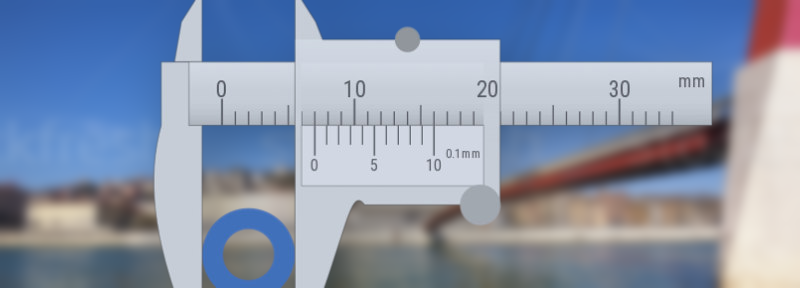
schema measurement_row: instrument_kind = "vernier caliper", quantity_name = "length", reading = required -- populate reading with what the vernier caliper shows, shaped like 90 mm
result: 7.0 mm
